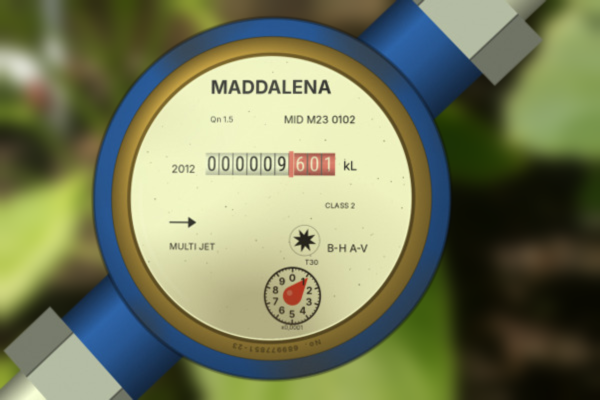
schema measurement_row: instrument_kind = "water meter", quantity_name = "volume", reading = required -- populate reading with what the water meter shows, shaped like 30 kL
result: 9.6011 kL
